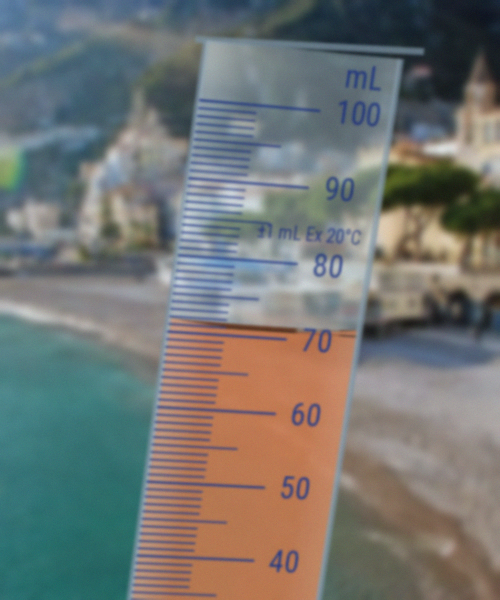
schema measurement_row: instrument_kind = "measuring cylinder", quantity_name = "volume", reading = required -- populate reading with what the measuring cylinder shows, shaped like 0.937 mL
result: 71 mL
